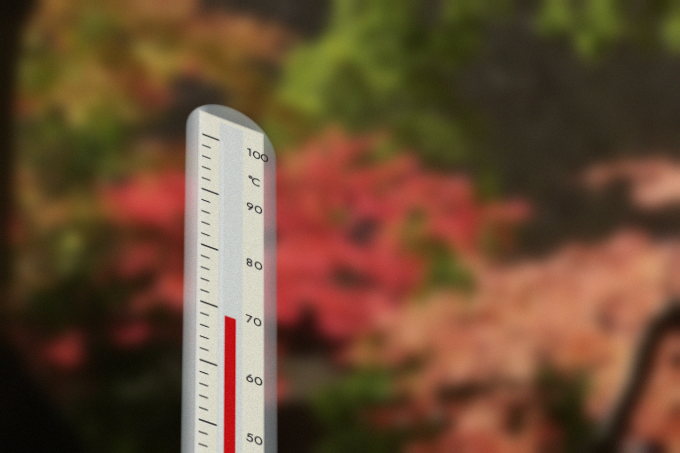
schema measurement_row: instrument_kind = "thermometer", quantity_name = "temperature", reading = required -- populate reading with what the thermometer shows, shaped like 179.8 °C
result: 69 °C
